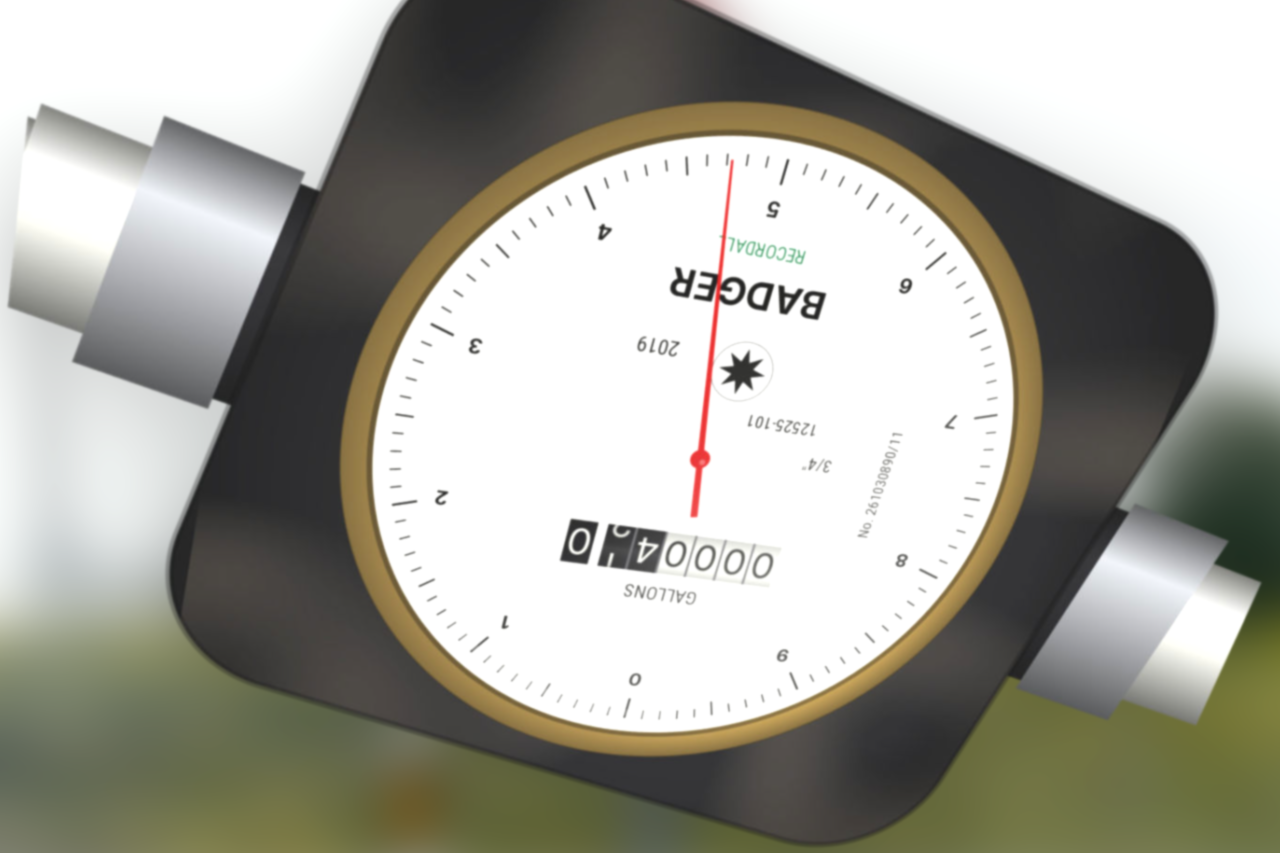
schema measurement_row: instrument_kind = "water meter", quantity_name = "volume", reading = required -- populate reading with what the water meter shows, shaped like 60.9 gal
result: 414.7 gal
